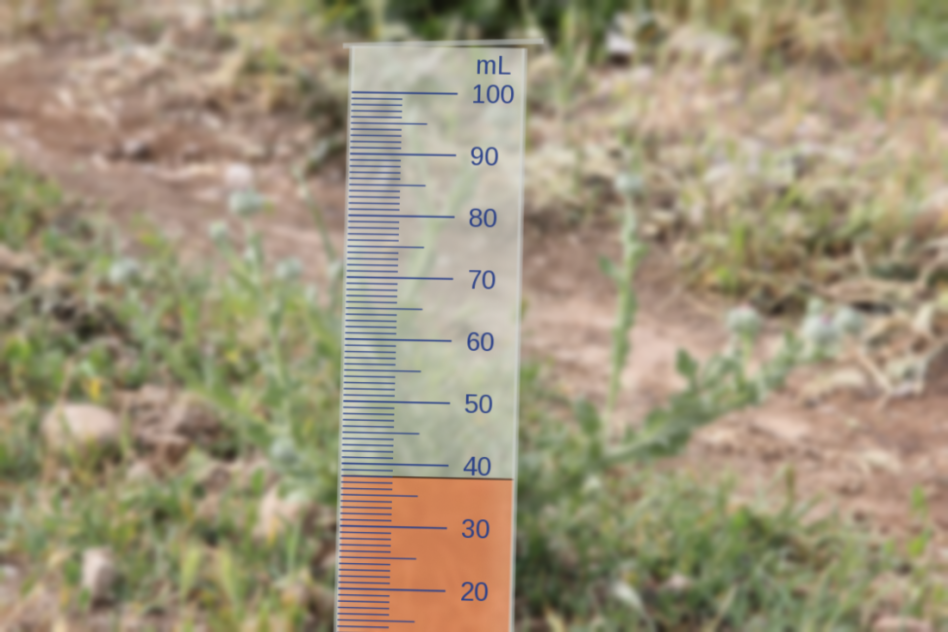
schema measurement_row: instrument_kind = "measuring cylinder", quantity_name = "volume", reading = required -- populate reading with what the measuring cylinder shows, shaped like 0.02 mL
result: 38 mL
